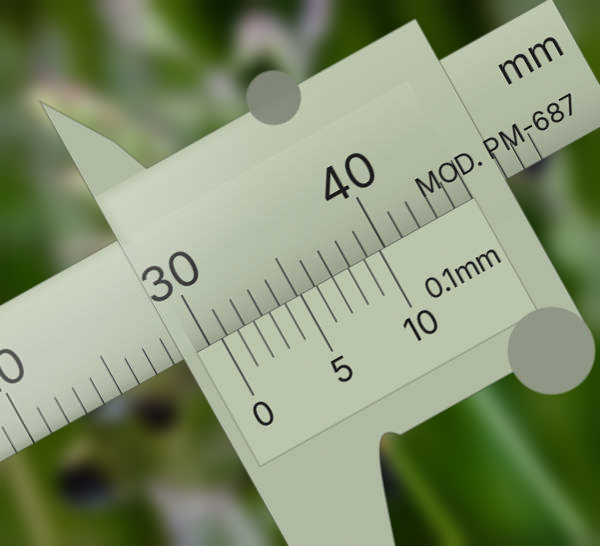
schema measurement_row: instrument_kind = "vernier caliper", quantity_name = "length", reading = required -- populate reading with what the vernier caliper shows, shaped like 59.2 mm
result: 30.7 mm
